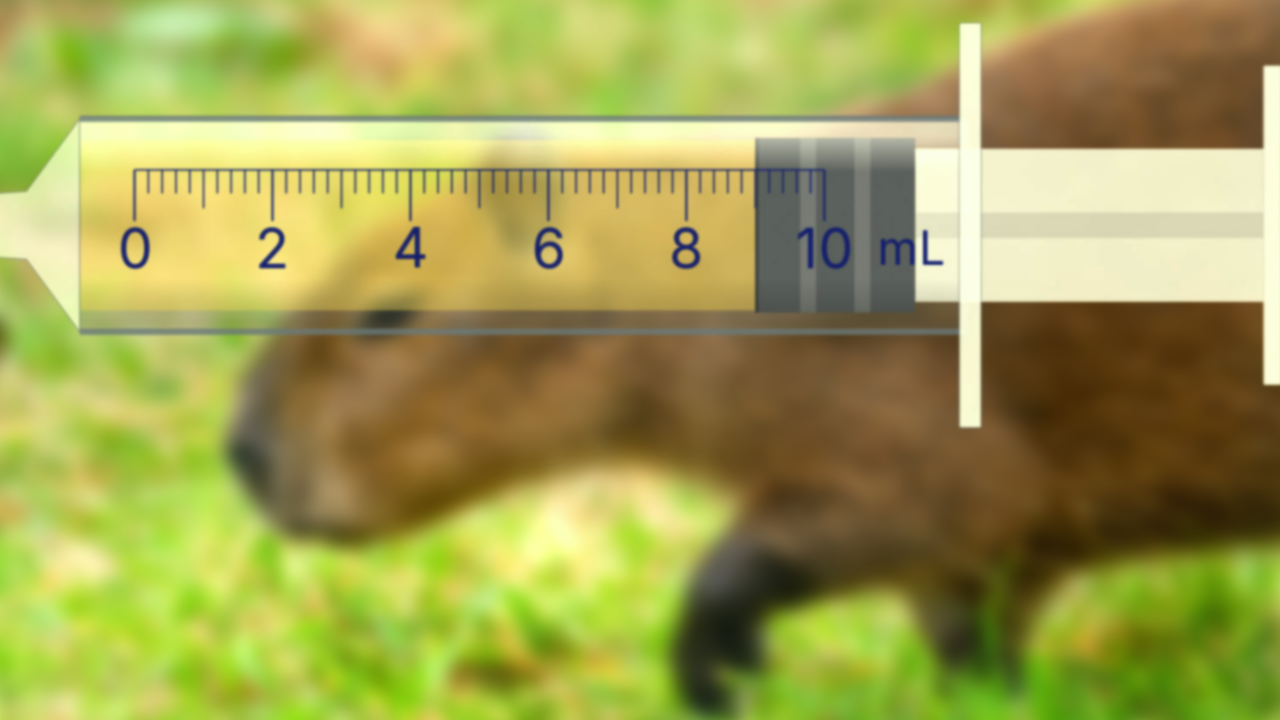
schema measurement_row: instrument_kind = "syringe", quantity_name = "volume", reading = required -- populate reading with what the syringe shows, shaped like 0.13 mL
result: 9 mL
